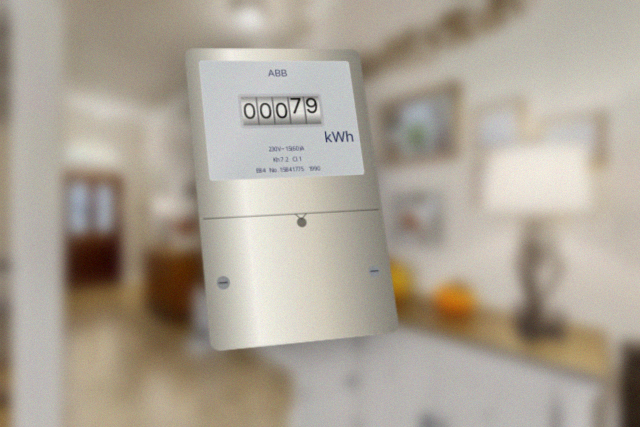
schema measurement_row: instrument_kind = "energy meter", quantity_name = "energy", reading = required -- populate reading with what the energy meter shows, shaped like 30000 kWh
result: 79 kWh
